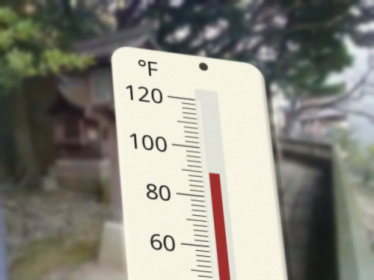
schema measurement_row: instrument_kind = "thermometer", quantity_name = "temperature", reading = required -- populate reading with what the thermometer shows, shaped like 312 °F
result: 90 °F
